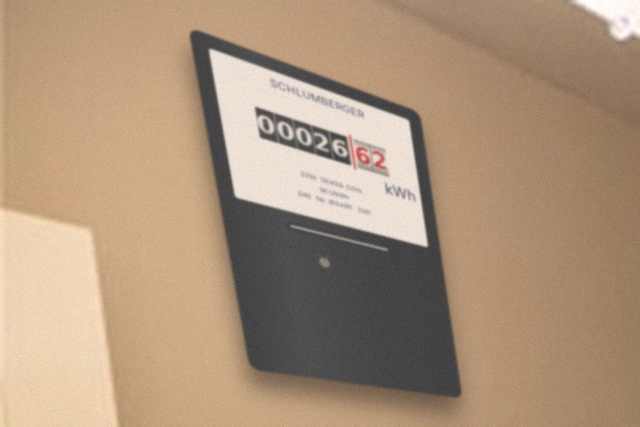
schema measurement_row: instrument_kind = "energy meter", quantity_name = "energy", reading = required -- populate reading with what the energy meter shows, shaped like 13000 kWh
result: 26.62 kWh
